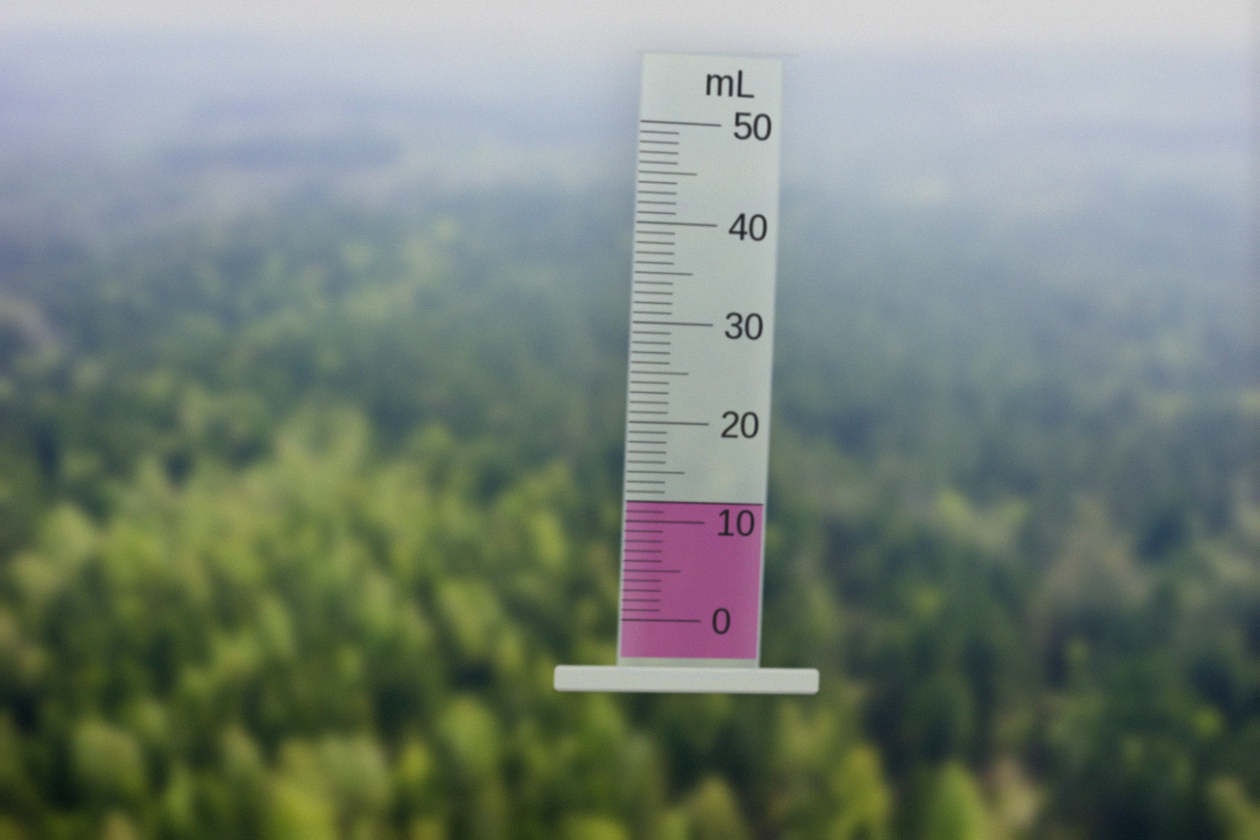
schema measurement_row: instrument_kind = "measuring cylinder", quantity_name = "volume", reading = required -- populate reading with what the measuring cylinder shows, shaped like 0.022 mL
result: 12 mL
